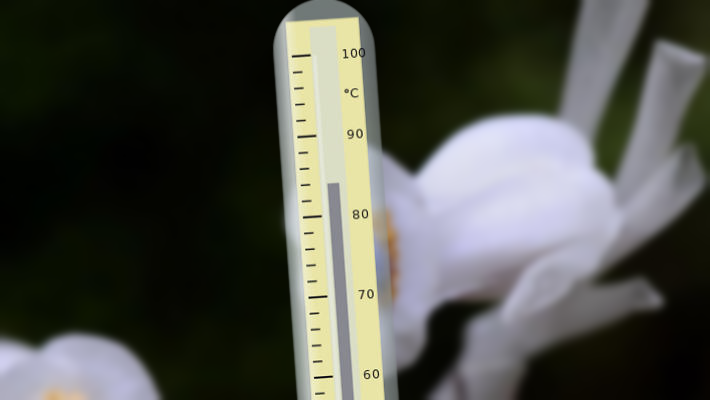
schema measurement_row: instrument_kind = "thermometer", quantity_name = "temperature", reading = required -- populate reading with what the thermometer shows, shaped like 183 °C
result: 84 °C
